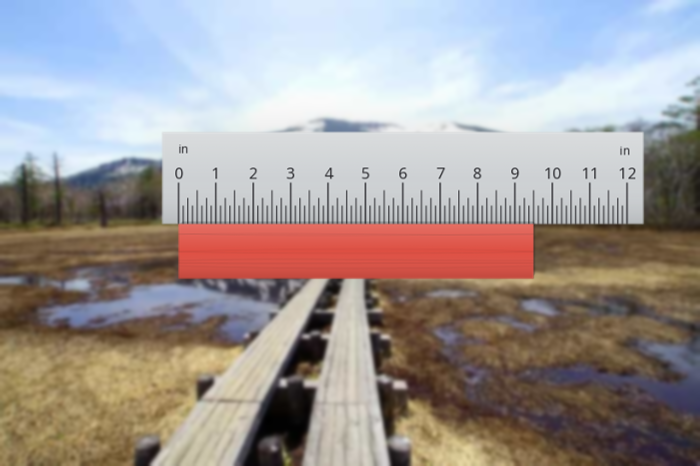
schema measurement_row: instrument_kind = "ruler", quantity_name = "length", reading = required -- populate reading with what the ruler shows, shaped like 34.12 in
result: 9.5 in
